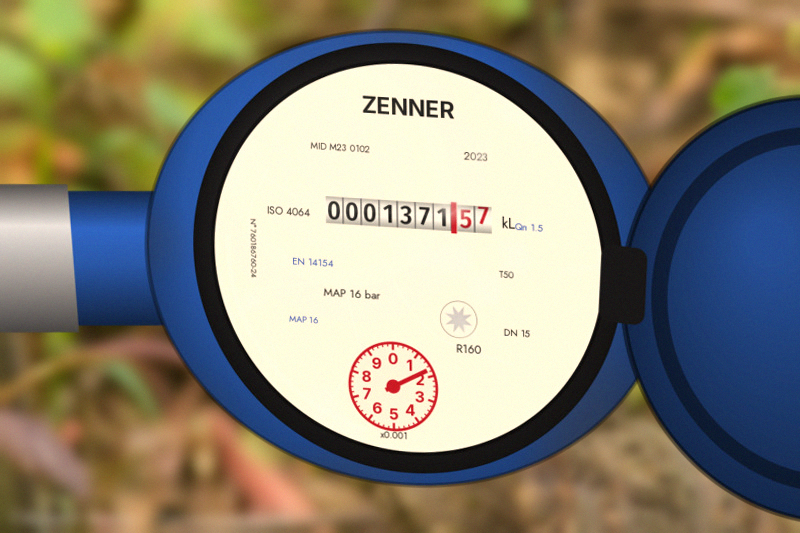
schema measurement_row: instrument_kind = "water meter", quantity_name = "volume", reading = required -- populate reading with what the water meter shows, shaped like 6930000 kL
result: 1371.571 kL
